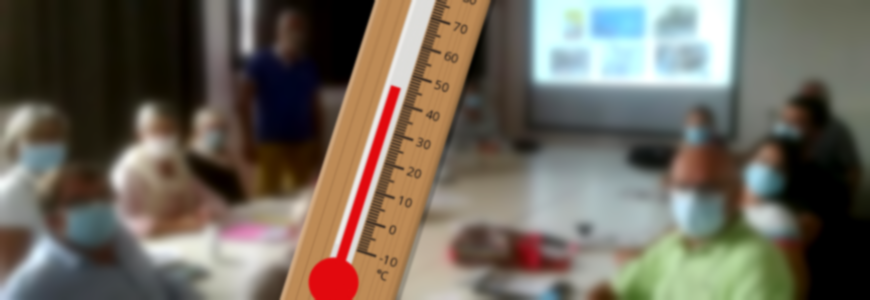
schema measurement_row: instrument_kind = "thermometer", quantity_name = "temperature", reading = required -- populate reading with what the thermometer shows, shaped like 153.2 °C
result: 45 °C
